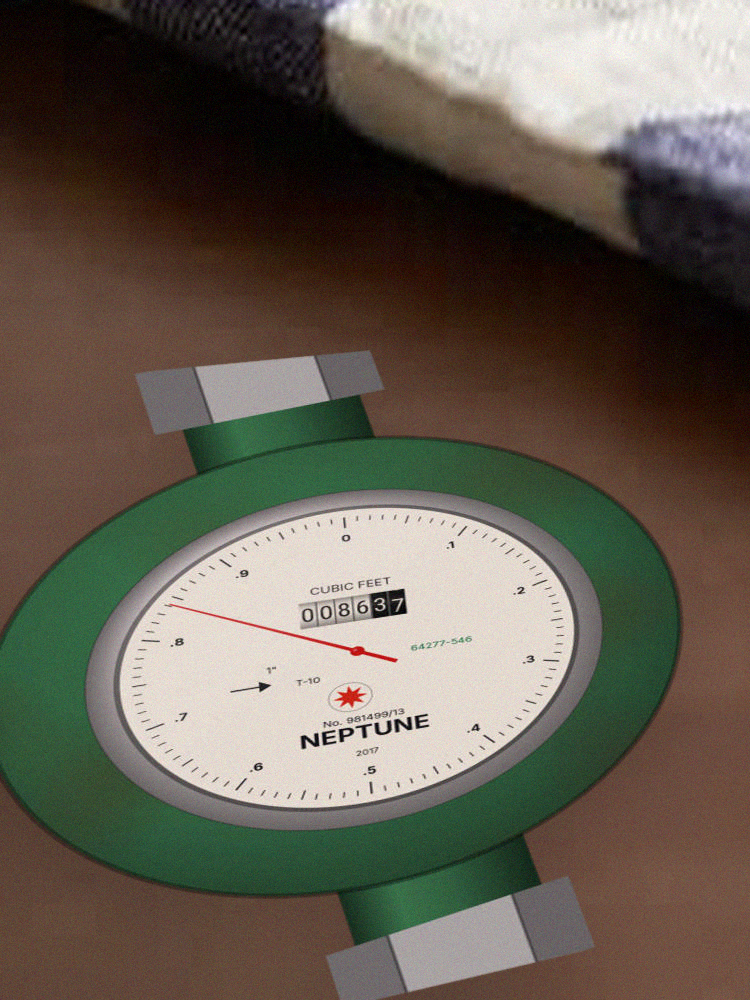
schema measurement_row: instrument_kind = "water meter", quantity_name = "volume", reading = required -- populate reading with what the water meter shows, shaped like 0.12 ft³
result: 8636.84 ft³
